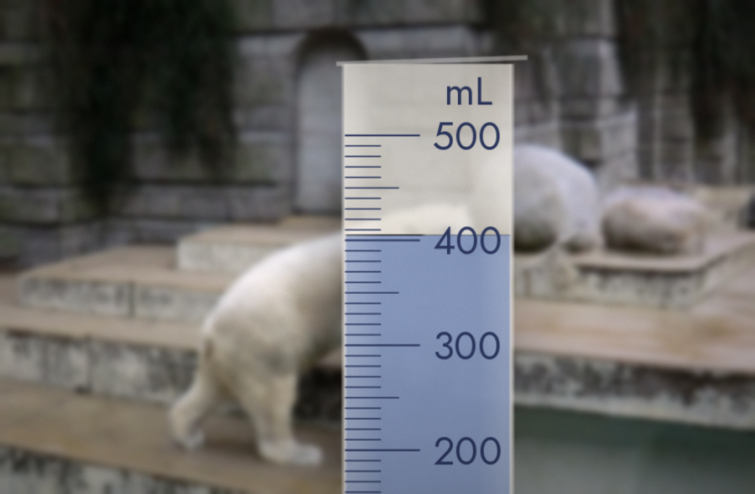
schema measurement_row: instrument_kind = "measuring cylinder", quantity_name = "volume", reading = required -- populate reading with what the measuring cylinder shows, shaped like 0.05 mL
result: 405 mL
